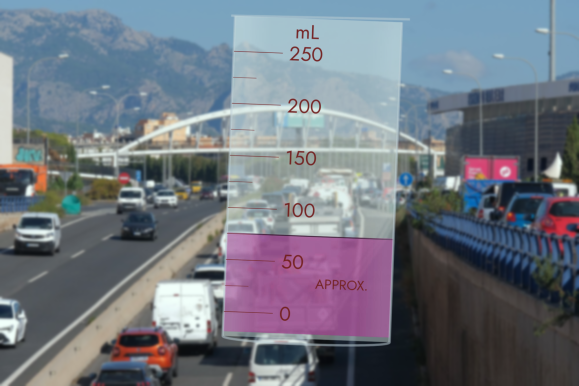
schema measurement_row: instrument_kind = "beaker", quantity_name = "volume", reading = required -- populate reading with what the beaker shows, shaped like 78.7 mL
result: 75 mL
